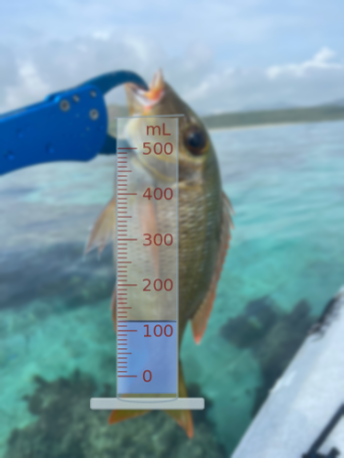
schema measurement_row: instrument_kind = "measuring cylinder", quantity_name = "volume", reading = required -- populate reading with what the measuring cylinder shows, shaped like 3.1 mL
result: 120 mL
